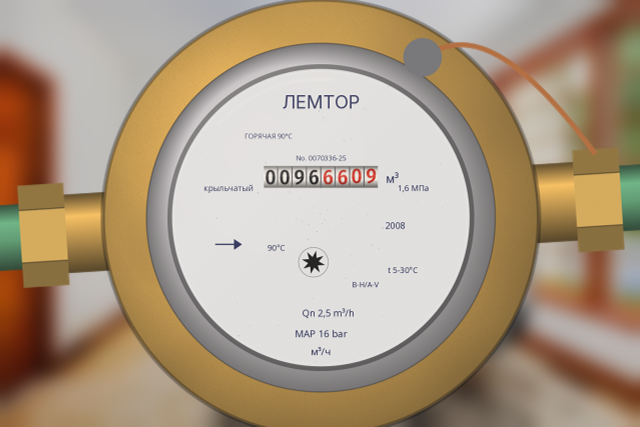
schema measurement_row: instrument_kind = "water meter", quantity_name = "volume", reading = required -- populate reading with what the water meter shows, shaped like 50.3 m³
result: 96.6609 m³
